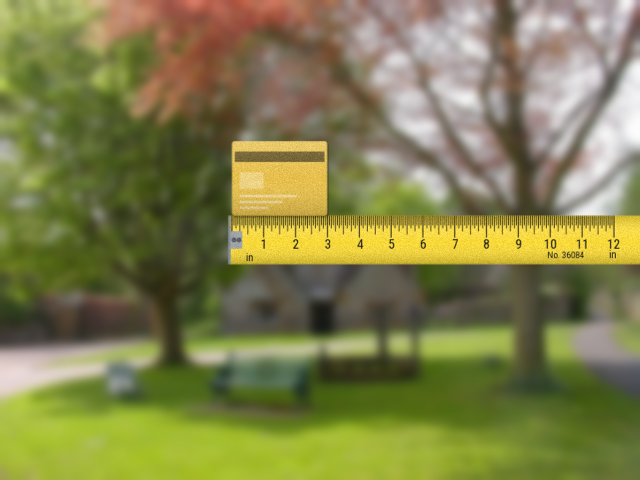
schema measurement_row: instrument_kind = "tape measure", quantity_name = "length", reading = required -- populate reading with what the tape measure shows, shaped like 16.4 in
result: 3 in
